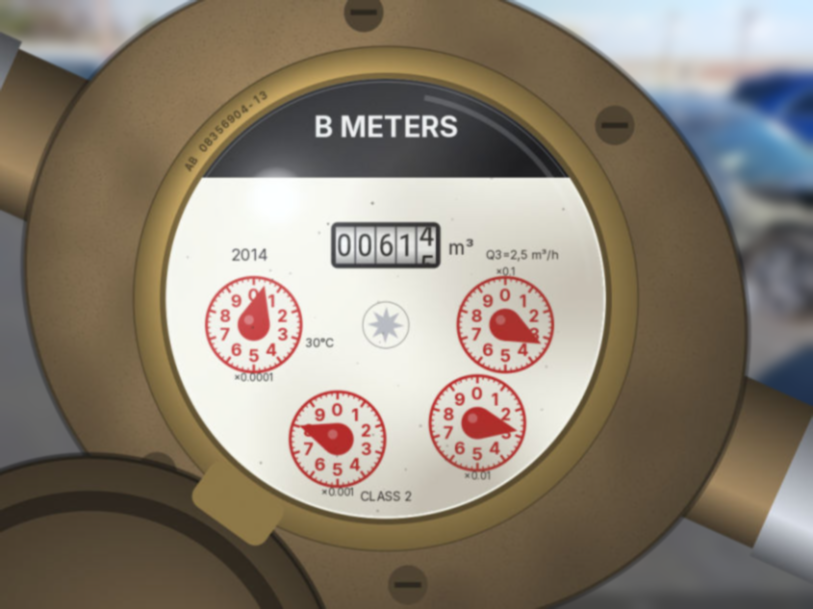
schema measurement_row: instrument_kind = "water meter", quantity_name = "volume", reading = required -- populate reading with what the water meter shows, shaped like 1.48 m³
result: 614.3280 m³
